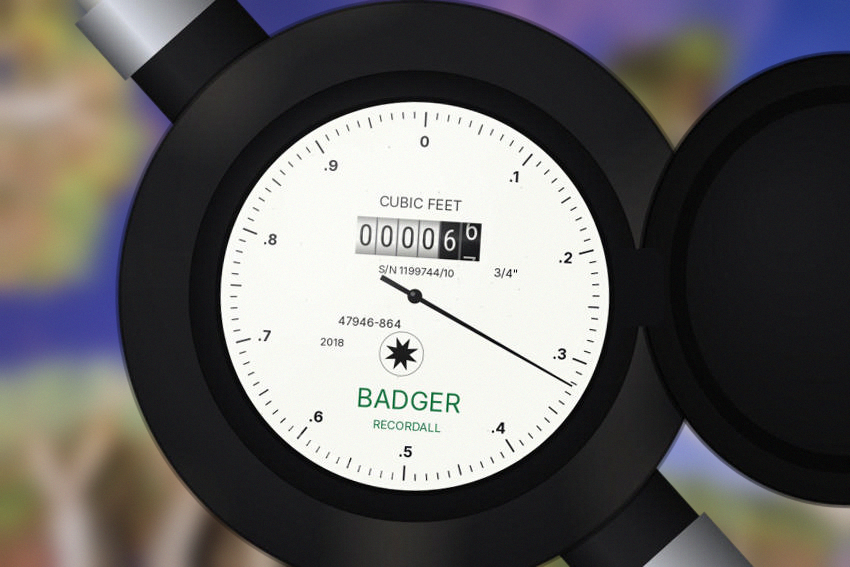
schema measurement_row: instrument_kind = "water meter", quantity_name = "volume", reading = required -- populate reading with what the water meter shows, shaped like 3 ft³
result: 66.32 ft³
